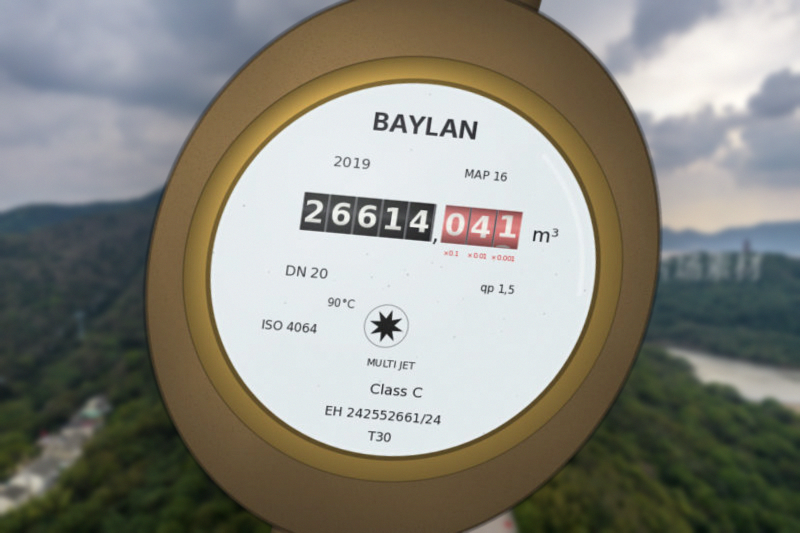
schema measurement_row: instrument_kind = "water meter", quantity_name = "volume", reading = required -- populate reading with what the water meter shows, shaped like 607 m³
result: 26614.041 m³
